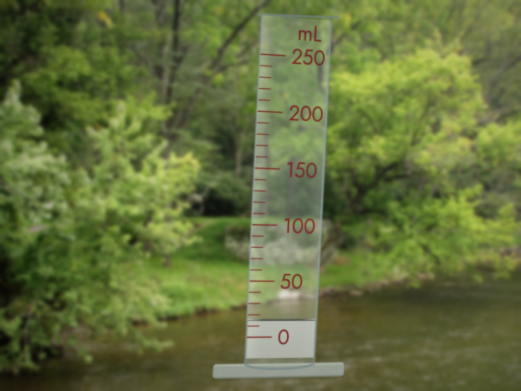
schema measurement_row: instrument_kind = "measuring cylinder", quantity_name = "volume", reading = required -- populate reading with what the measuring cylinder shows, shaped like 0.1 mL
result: 15 mL
